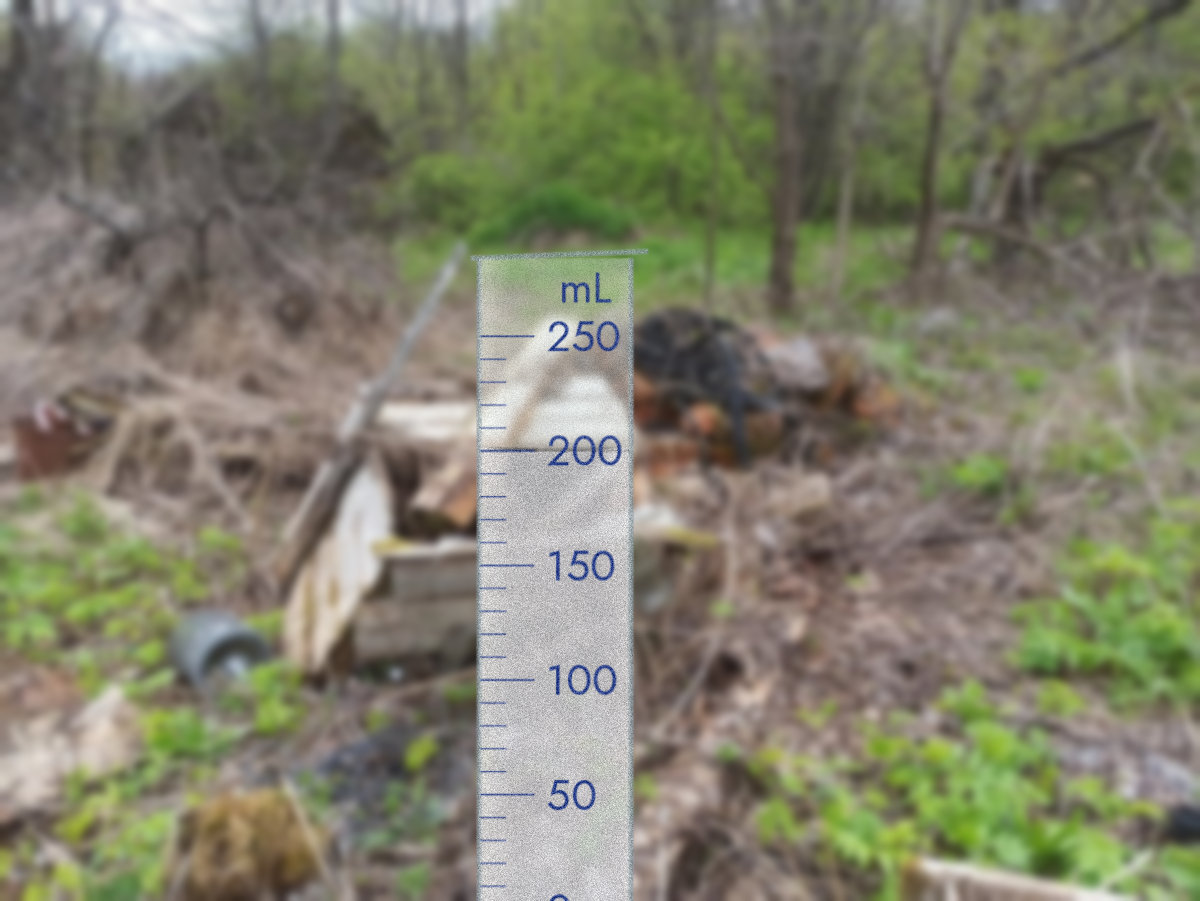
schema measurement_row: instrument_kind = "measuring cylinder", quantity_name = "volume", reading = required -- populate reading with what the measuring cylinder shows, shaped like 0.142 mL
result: 200 mL
